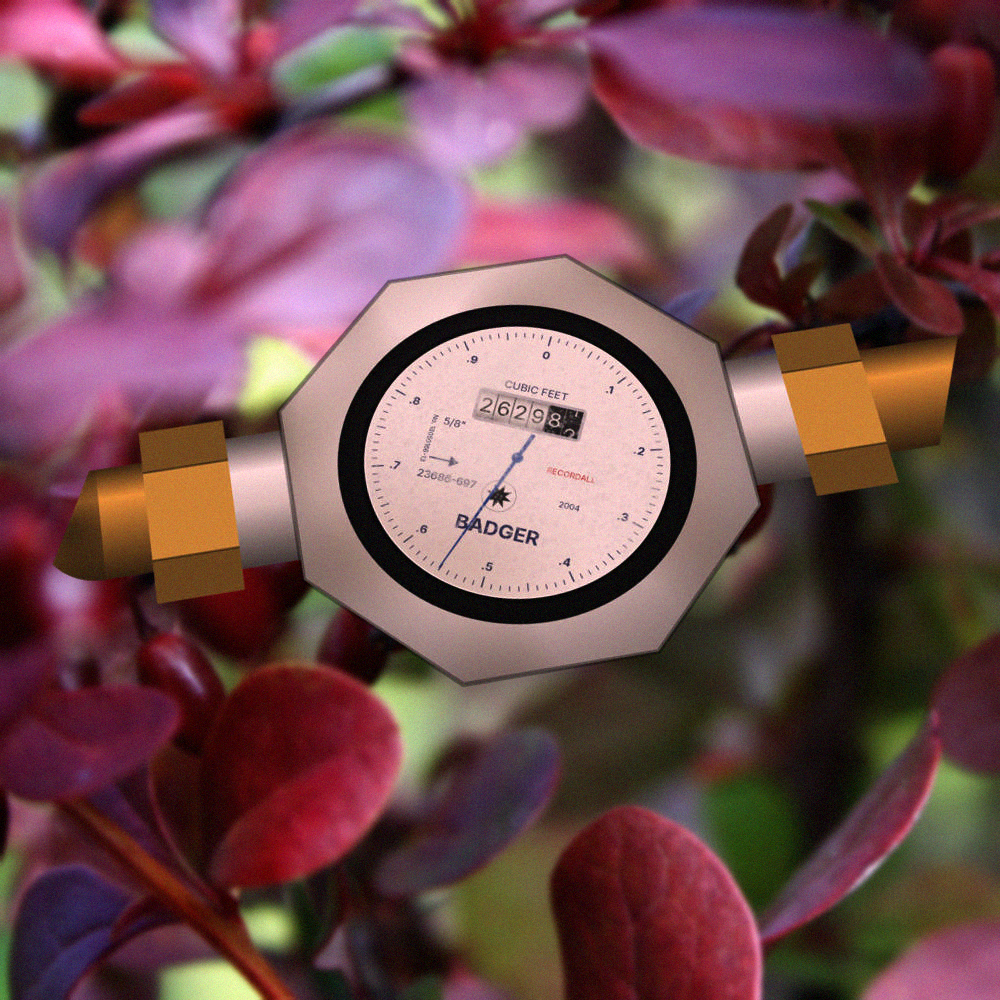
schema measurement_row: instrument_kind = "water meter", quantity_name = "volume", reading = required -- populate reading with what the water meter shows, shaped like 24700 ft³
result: 262981.55 ft³
